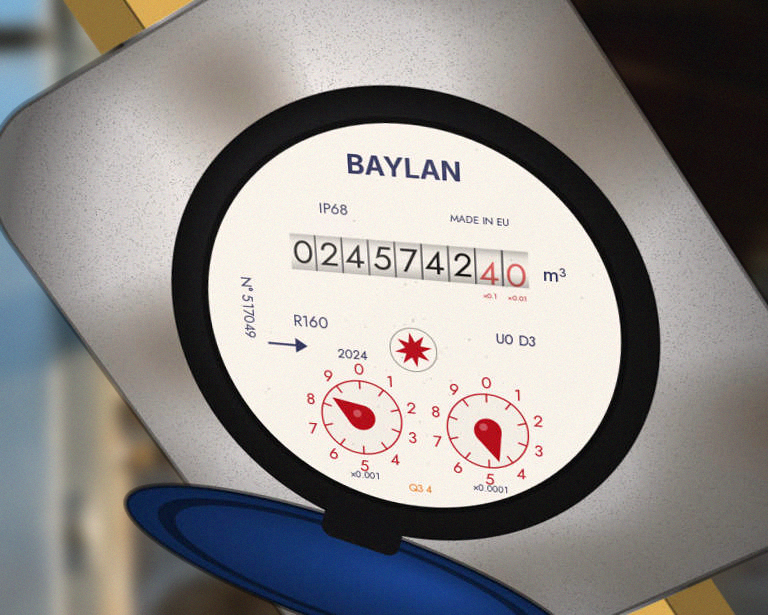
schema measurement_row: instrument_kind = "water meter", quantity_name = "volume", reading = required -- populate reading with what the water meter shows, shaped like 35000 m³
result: 245742.3984 m³
